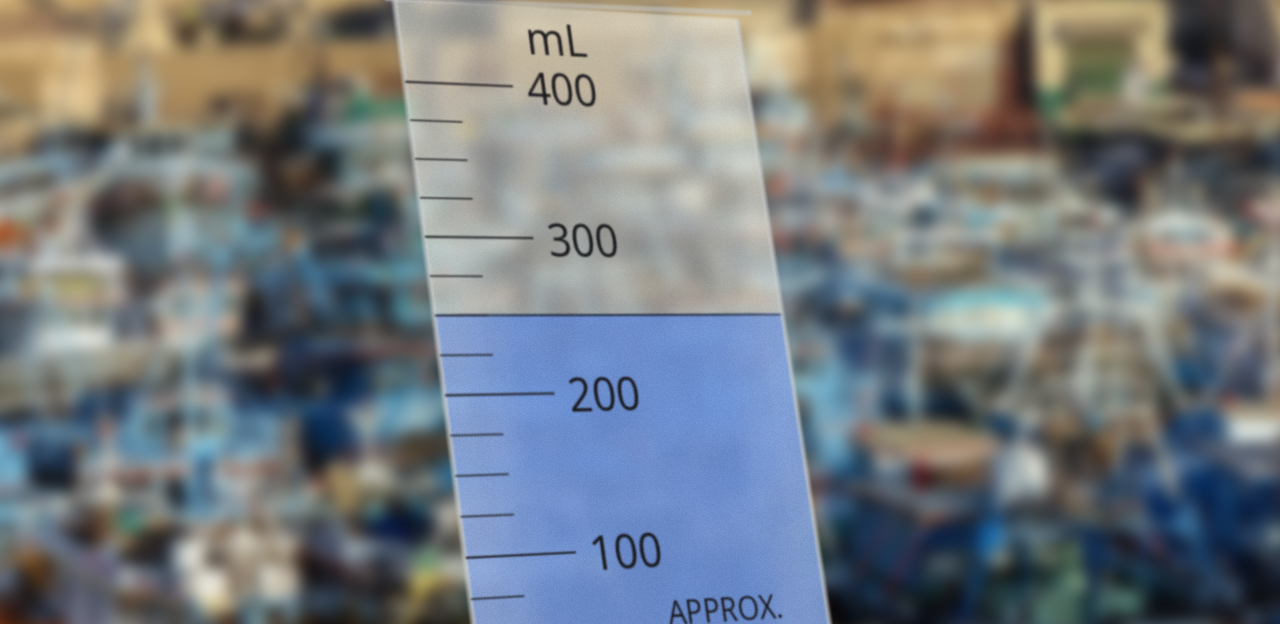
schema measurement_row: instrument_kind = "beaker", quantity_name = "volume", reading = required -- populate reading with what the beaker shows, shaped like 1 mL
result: 250 mL
